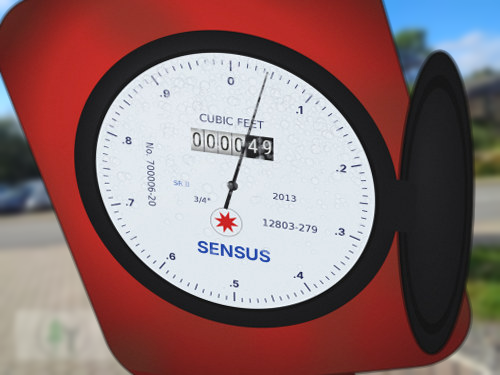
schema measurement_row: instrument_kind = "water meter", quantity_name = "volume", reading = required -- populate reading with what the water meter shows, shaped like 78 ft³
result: 49.04 ft³
